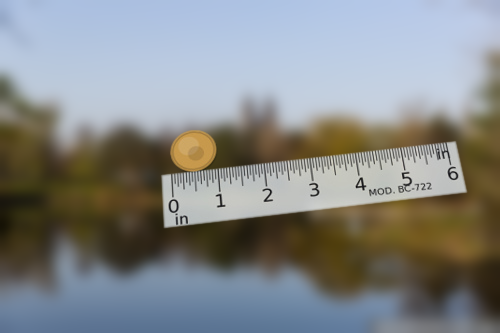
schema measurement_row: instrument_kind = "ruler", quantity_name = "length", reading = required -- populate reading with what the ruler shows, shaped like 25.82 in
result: 1 in
